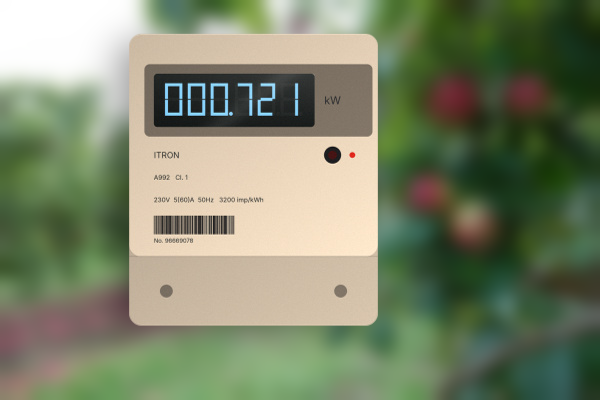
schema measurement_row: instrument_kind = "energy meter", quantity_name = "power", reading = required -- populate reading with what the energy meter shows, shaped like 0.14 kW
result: 0.721 kW
